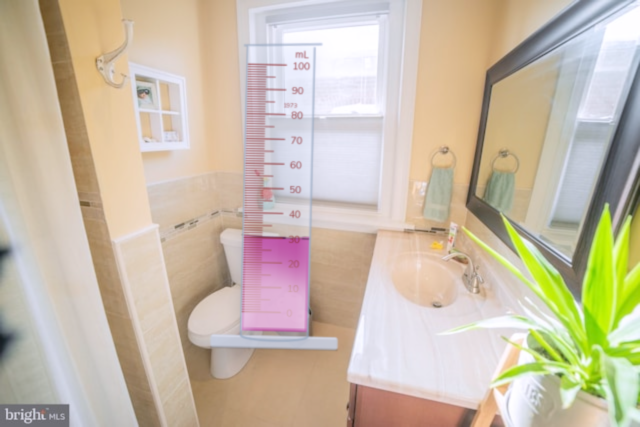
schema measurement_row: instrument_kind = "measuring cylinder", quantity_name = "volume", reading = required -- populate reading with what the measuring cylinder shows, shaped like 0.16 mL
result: 30 mL
